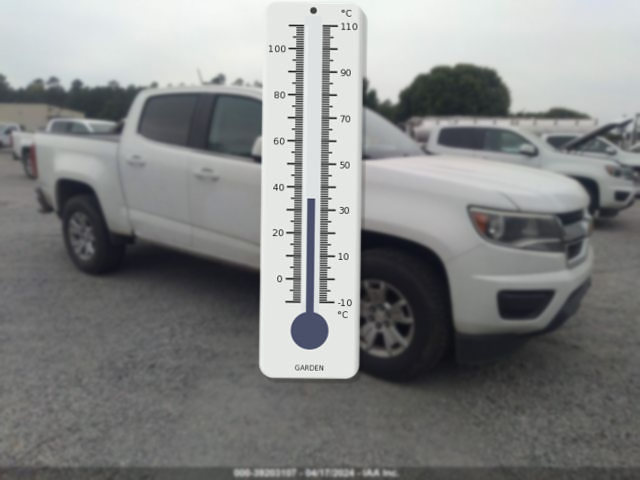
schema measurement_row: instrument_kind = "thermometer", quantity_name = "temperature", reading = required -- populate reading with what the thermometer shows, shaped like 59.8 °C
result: 35 °C
